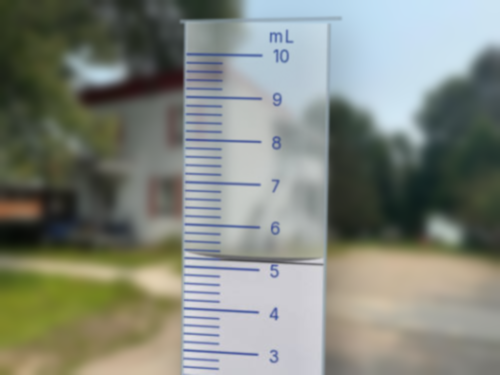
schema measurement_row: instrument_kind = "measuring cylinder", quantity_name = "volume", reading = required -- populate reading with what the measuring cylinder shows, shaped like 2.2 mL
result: 5.2 mL
